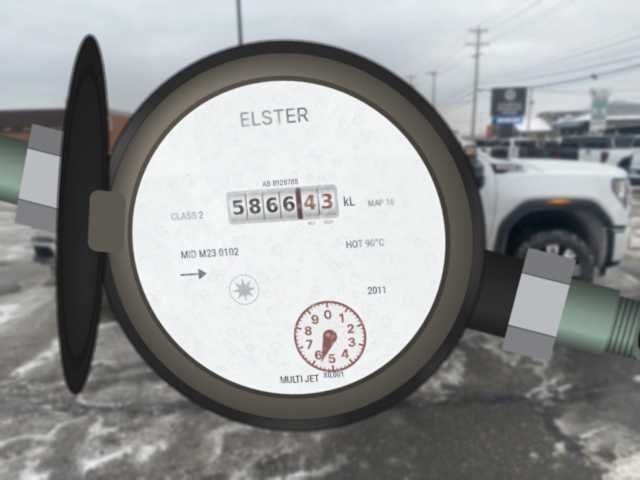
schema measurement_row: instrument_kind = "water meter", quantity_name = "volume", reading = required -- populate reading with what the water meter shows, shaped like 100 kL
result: 5866.435 kL
